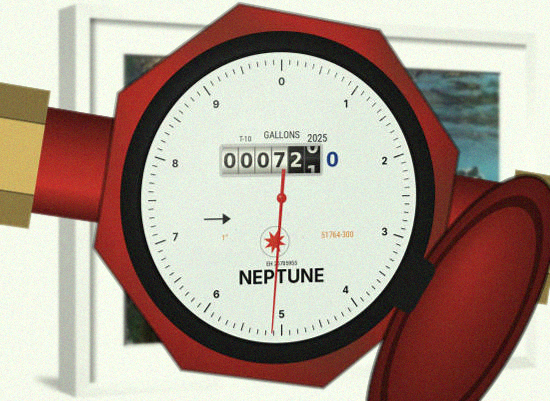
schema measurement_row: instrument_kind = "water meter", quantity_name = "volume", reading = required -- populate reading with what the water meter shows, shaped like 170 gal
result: 7205.1 gal
